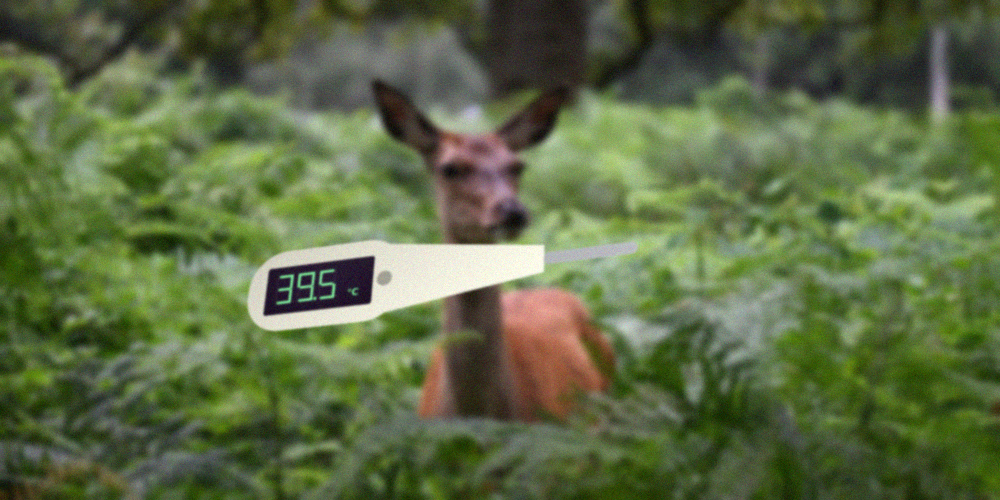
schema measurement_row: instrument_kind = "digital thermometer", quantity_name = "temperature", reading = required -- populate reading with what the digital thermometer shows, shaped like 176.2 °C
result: 39.5 °C
